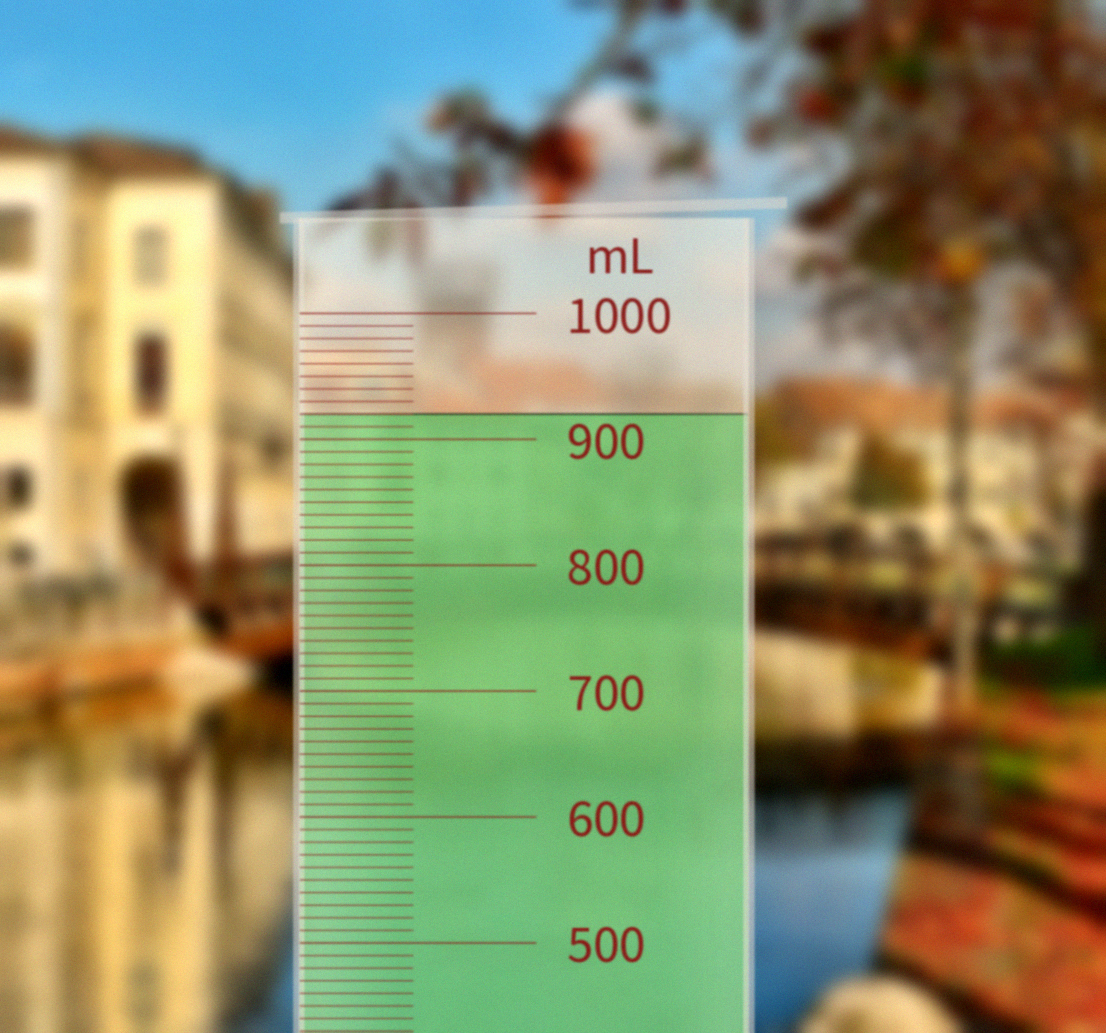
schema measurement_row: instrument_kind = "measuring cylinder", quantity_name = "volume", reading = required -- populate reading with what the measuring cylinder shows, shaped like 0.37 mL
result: 920 mL
